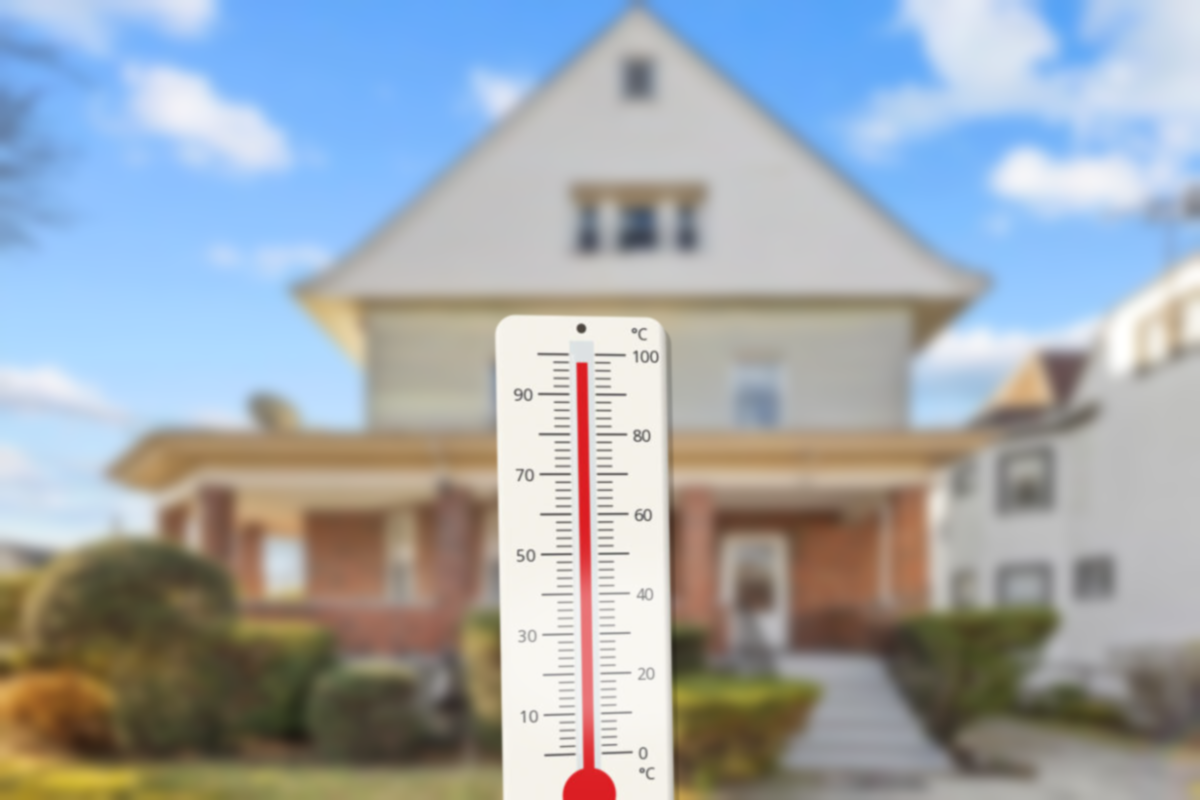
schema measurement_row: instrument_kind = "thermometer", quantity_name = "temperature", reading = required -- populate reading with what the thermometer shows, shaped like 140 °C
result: 98 °C
